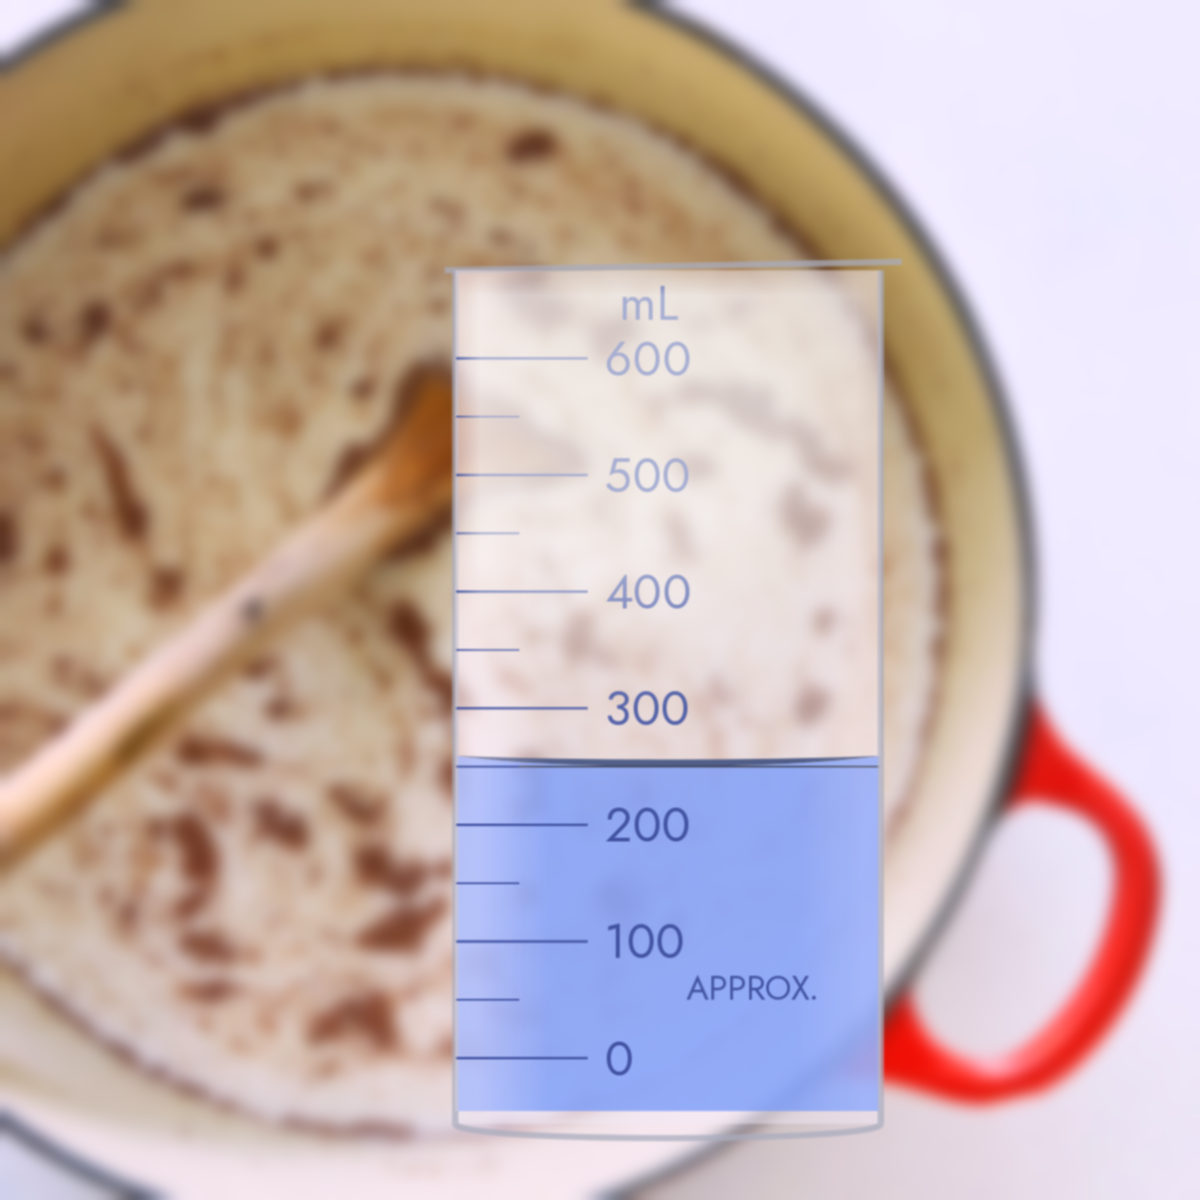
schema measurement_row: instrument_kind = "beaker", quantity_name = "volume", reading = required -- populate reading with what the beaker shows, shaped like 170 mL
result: 250 mL
